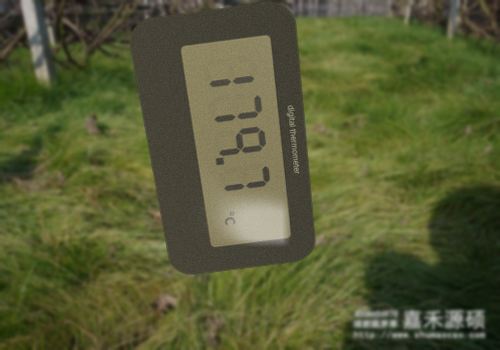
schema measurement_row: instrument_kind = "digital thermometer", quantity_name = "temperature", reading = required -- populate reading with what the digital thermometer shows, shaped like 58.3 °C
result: 179.7 °C
